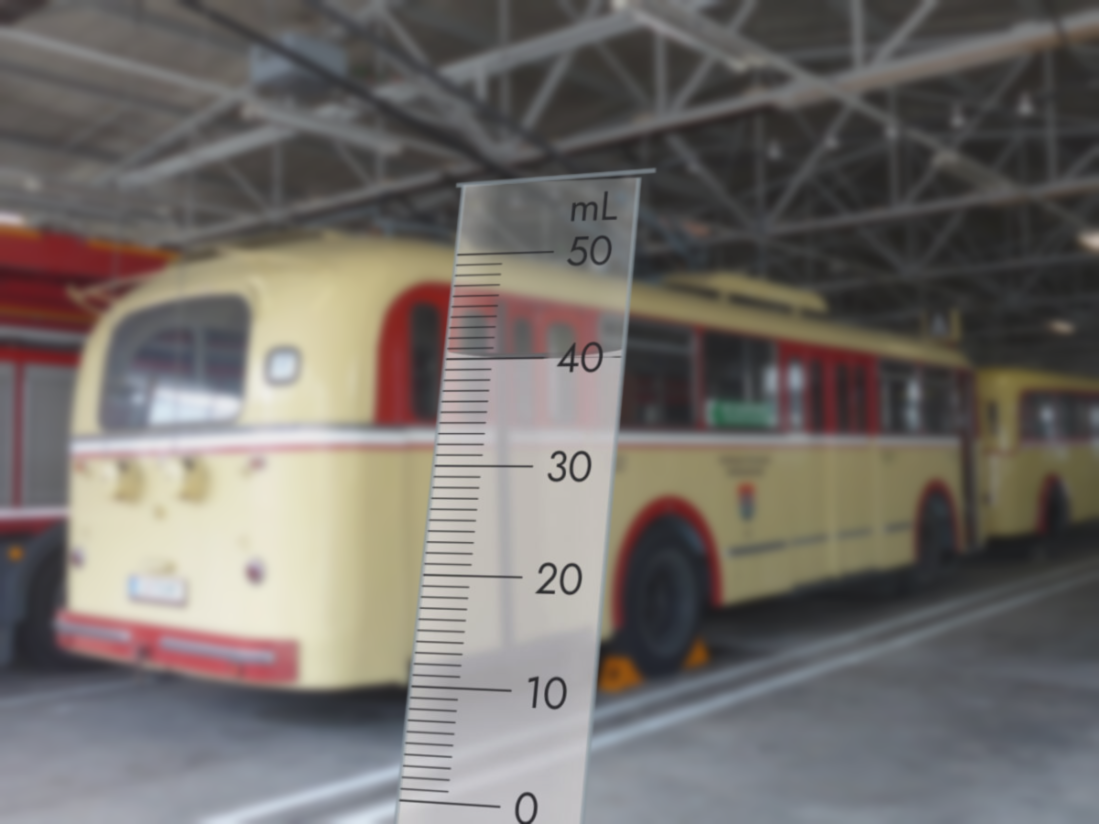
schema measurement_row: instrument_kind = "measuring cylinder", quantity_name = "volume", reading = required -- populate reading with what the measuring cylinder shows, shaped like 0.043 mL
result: 40 mL
